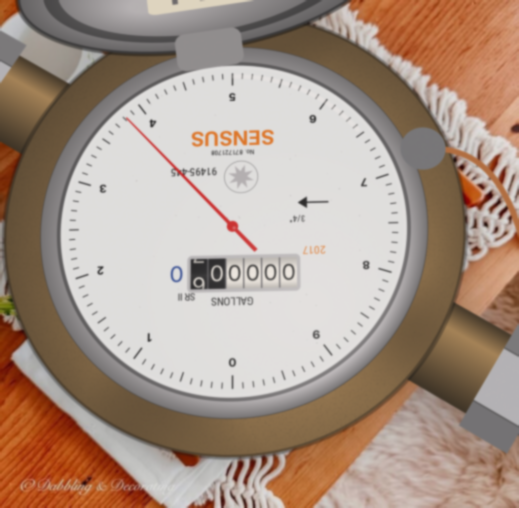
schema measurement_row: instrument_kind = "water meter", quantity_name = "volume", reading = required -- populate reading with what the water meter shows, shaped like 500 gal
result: 63.8 gal
